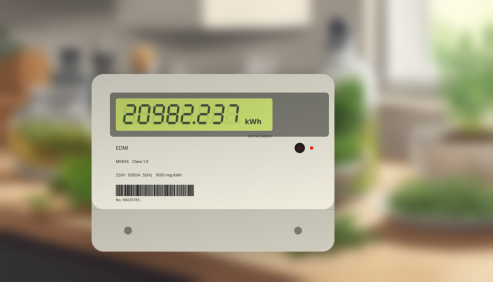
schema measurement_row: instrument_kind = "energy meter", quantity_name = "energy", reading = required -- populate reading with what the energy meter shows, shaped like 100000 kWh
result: 20982.237 kWh
